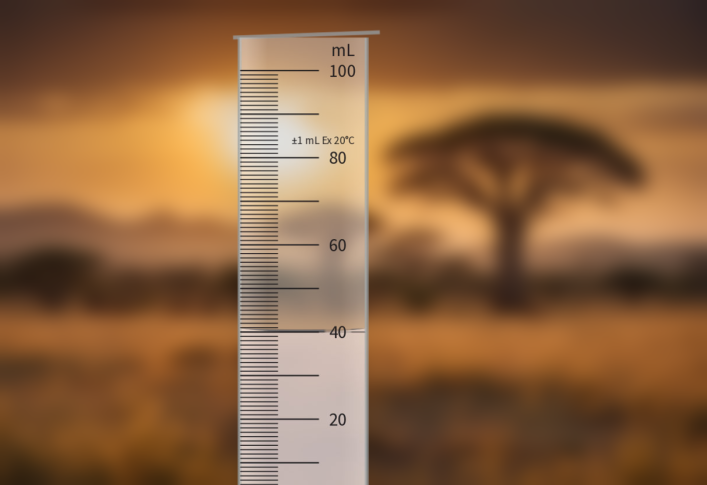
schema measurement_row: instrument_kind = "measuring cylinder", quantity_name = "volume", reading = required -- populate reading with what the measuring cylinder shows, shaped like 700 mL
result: 40 mL
